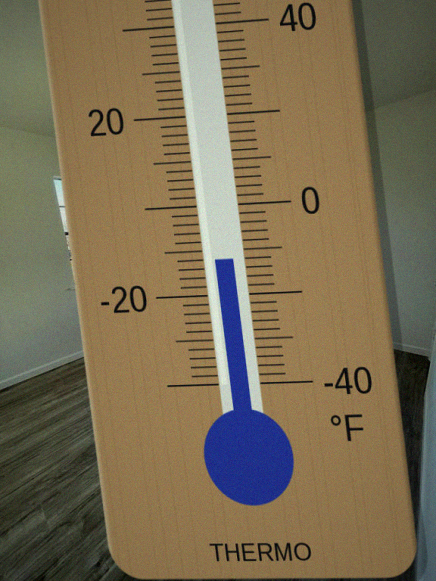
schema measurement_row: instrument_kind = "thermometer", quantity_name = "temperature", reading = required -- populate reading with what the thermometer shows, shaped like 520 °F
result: -12 °F
